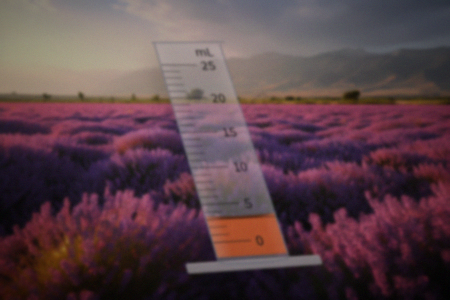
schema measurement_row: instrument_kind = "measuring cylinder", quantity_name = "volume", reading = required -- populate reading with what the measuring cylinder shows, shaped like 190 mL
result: 3 mL
